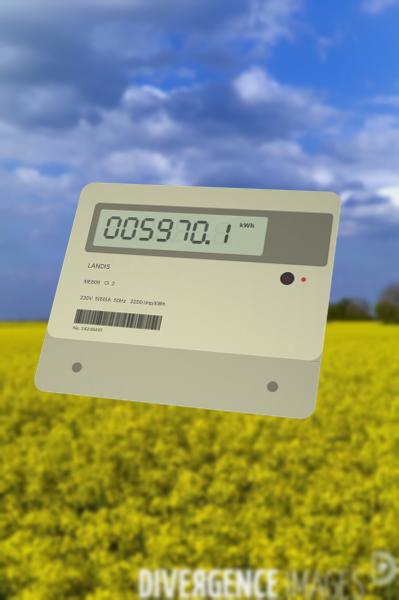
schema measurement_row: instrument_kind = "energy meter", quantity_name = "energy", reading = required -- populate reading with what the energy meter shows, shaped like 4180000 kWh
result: 5970.1 kWh
